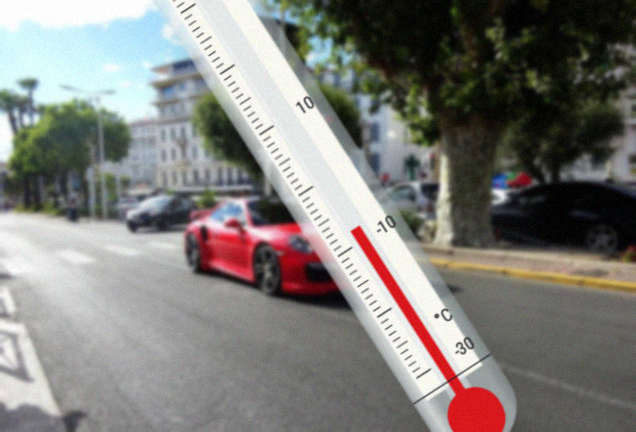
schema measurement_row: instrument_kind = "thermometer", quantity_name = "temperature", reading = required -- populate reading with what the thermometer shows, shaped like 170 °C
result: -8 °C
